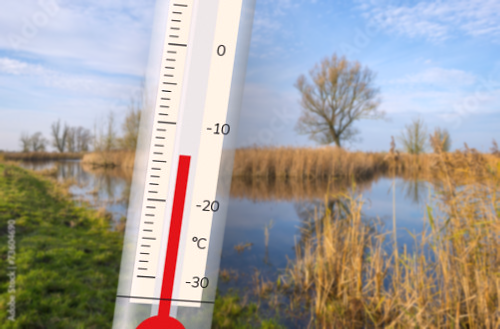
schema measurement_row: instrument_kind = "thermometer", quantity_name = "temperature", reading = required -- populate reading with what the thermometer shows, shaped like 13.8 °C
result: -14 °C
